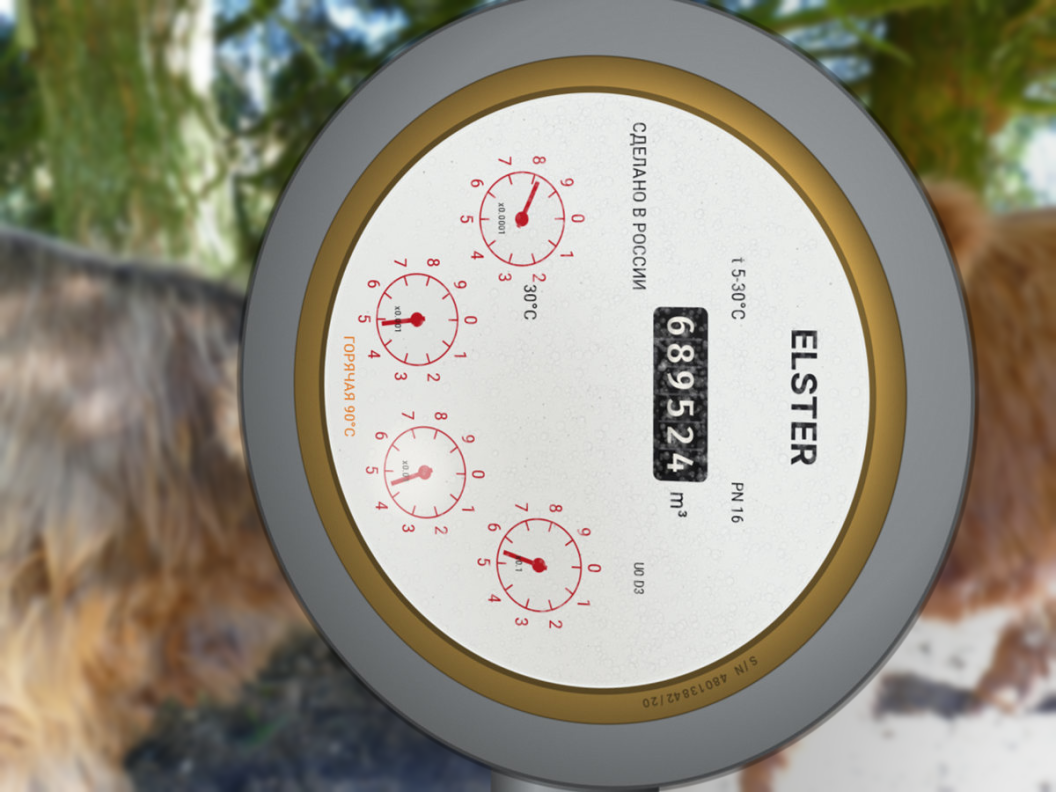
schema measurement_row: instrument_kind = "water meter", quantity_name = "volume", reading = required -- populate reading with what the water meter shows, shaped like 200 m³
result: 689524.5448 m³
